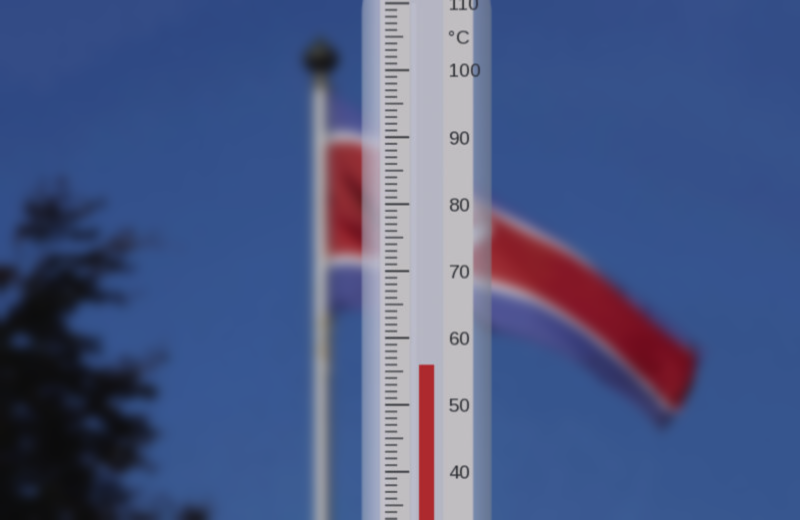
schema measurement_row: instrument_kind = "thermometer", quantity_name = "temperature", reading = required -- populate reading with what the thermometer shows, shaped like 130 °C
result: 56 °C
